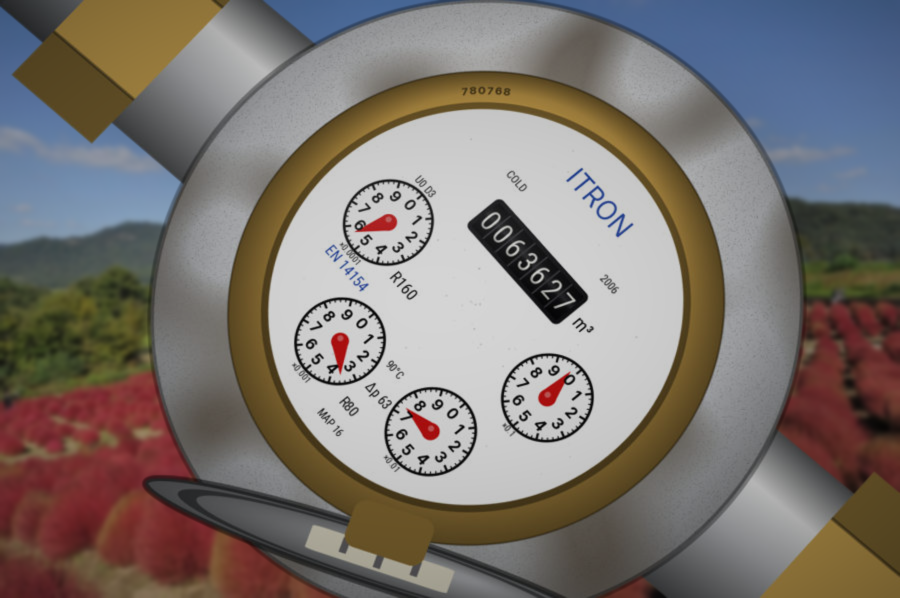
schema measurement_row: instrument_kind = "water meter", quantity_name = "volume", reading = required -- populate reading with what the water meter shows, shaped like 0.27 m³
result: 63626.9735 m³
